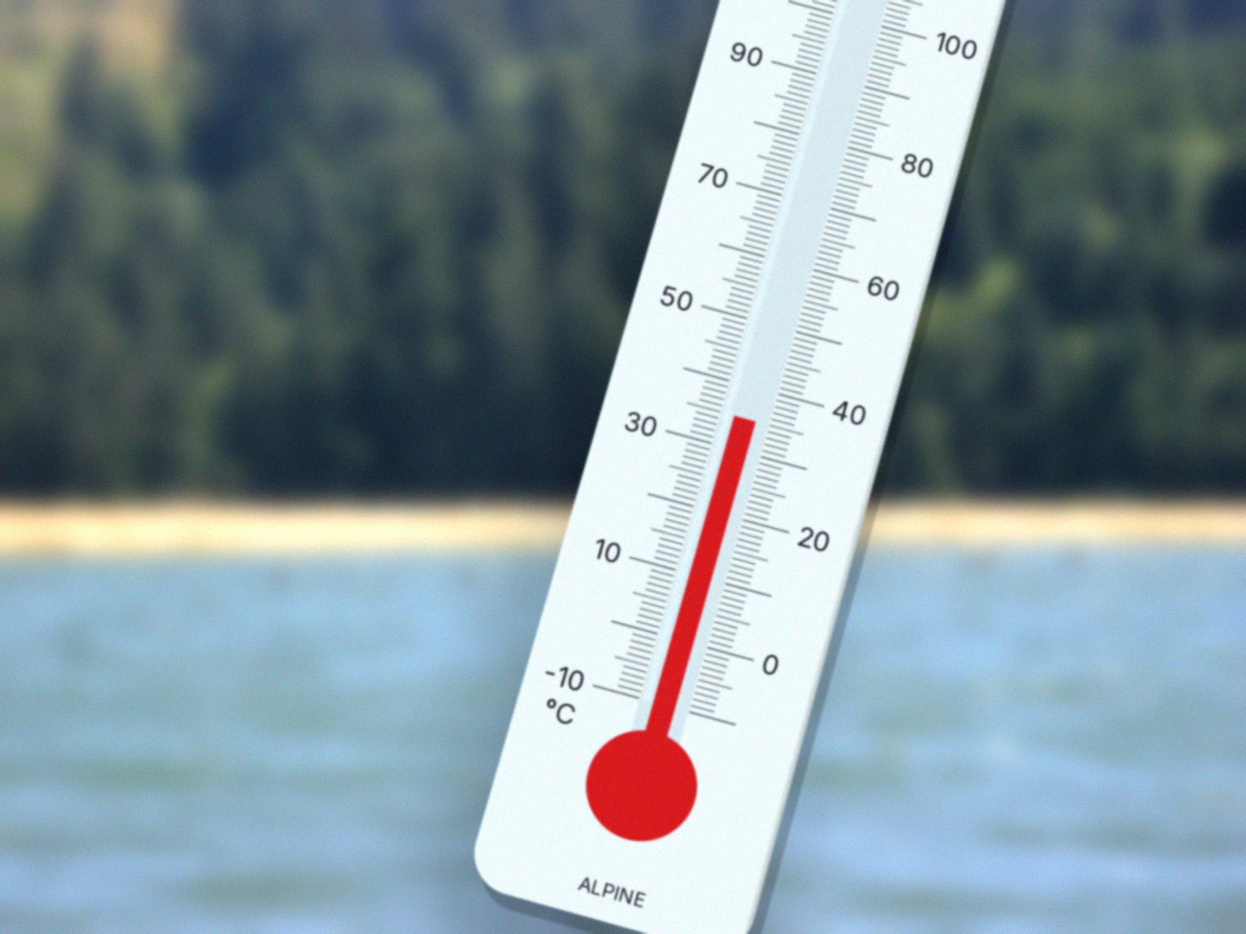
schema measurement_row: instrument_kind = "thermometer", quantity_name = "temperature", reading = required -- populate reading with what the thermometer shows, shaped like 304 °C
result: 35 °C
